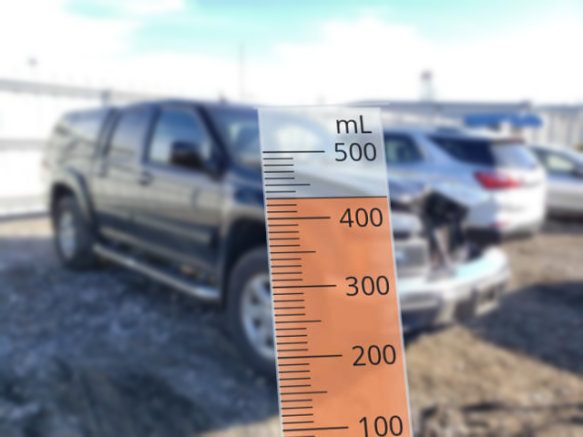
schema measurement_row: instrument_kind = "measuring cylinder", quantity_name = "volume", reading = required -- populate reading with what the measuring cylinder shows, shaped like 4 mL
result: 430 mL
